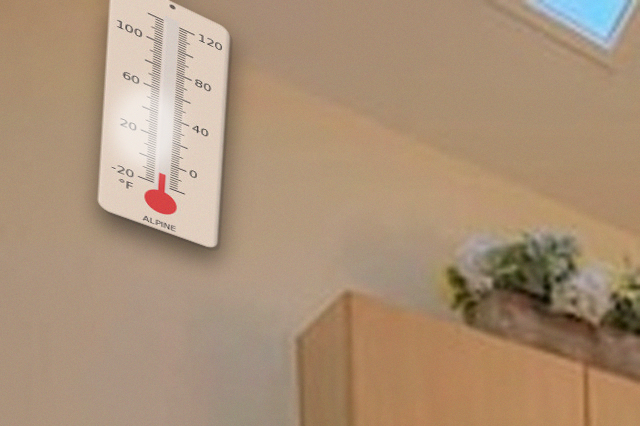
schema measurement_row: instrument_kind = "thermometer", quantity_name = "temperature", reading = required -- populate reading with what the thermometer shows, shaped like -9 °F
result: -10 °F
